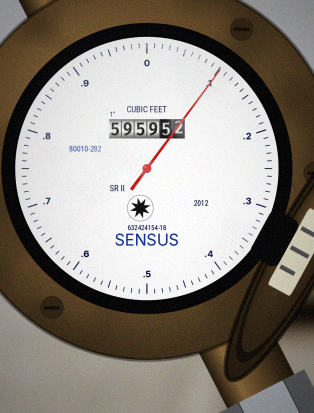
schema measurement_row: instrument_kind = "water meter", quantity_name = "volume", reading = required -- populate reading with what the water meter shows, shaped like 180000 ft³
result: 595952.10 ft³
